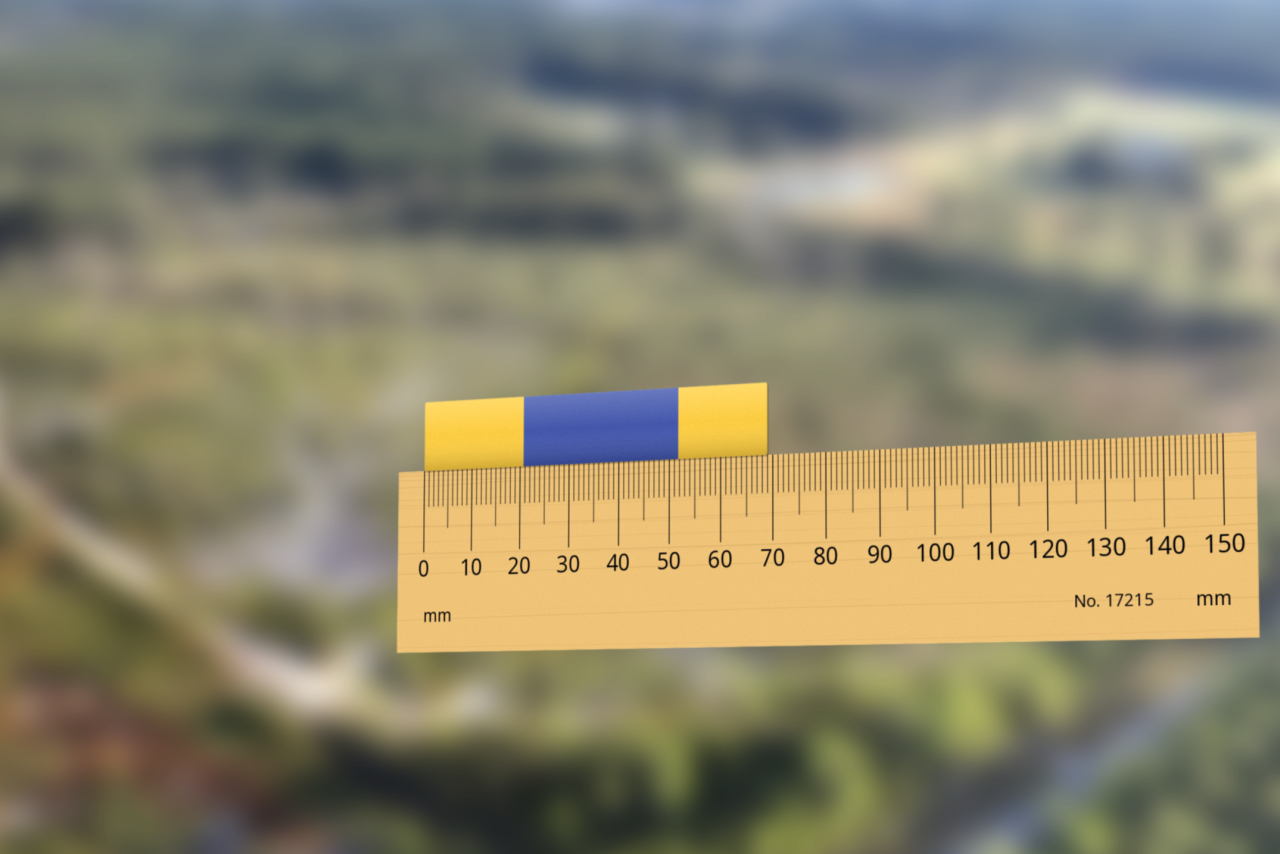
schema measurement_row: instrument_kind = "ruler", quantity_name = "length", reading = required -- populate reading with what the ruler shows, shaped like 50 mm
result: 69 mm
